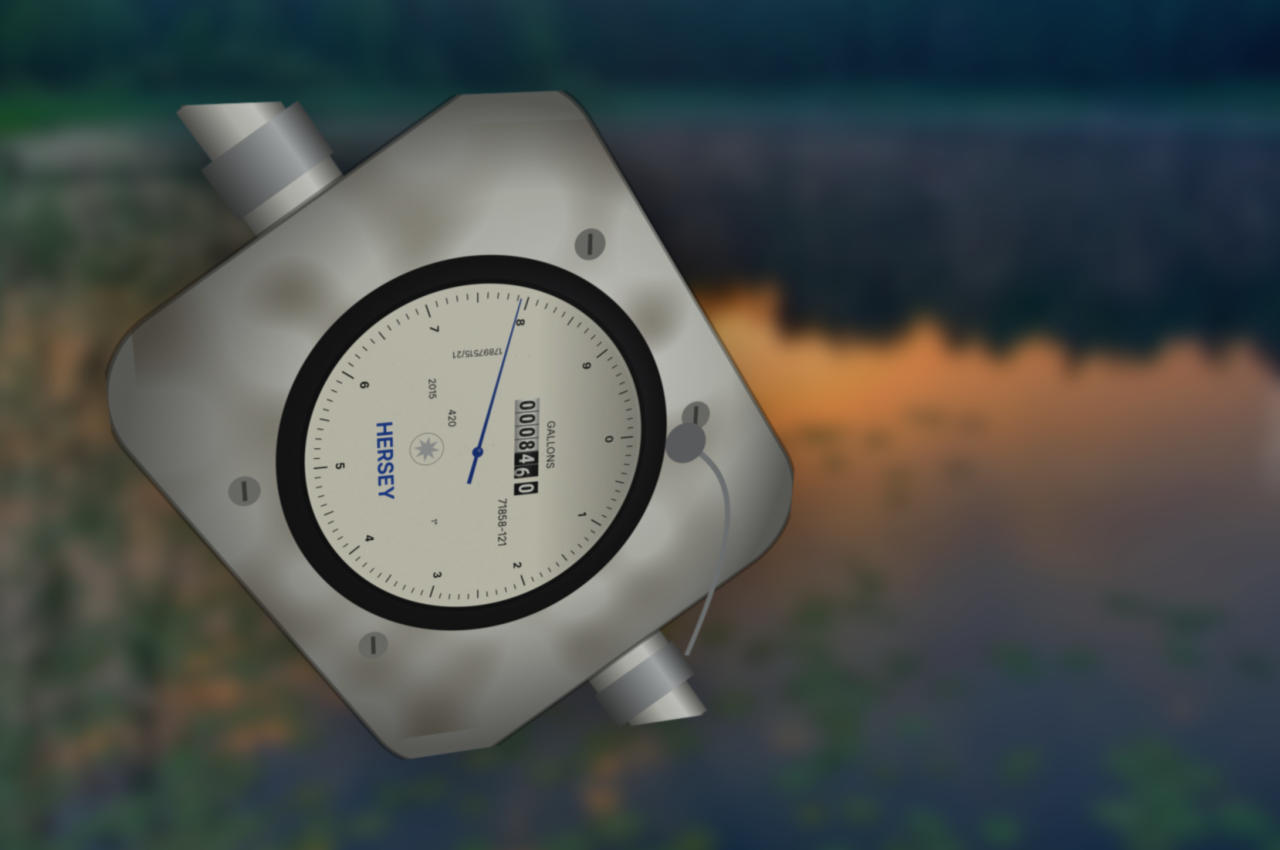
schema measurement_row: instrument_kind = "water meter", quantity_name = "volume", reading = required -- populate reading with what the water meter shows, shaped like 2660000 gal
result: 8457.9 gal
